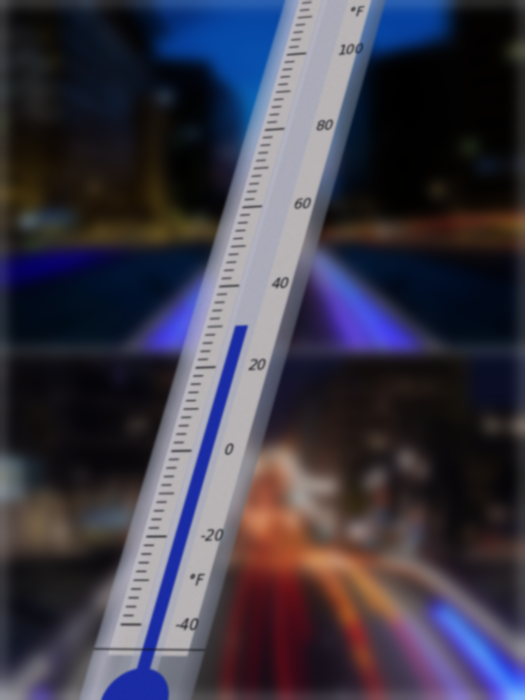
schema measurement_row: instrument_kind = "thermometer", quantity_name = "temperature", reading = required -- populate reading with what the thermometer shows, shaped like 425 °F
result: 30 °F
